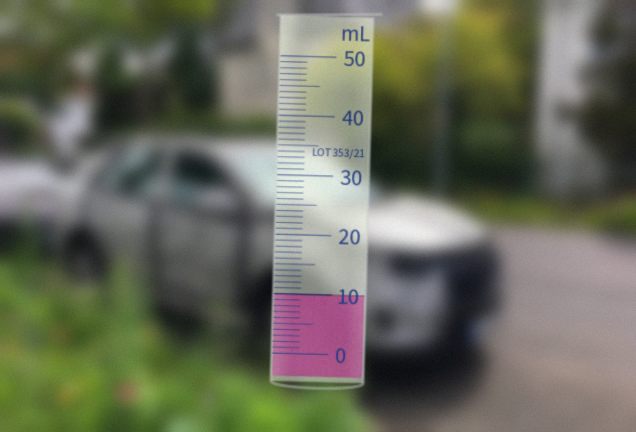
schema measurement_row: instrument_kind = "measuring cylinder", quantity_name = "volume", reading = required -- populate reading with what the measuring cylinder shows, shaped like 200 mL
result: 10 mL
